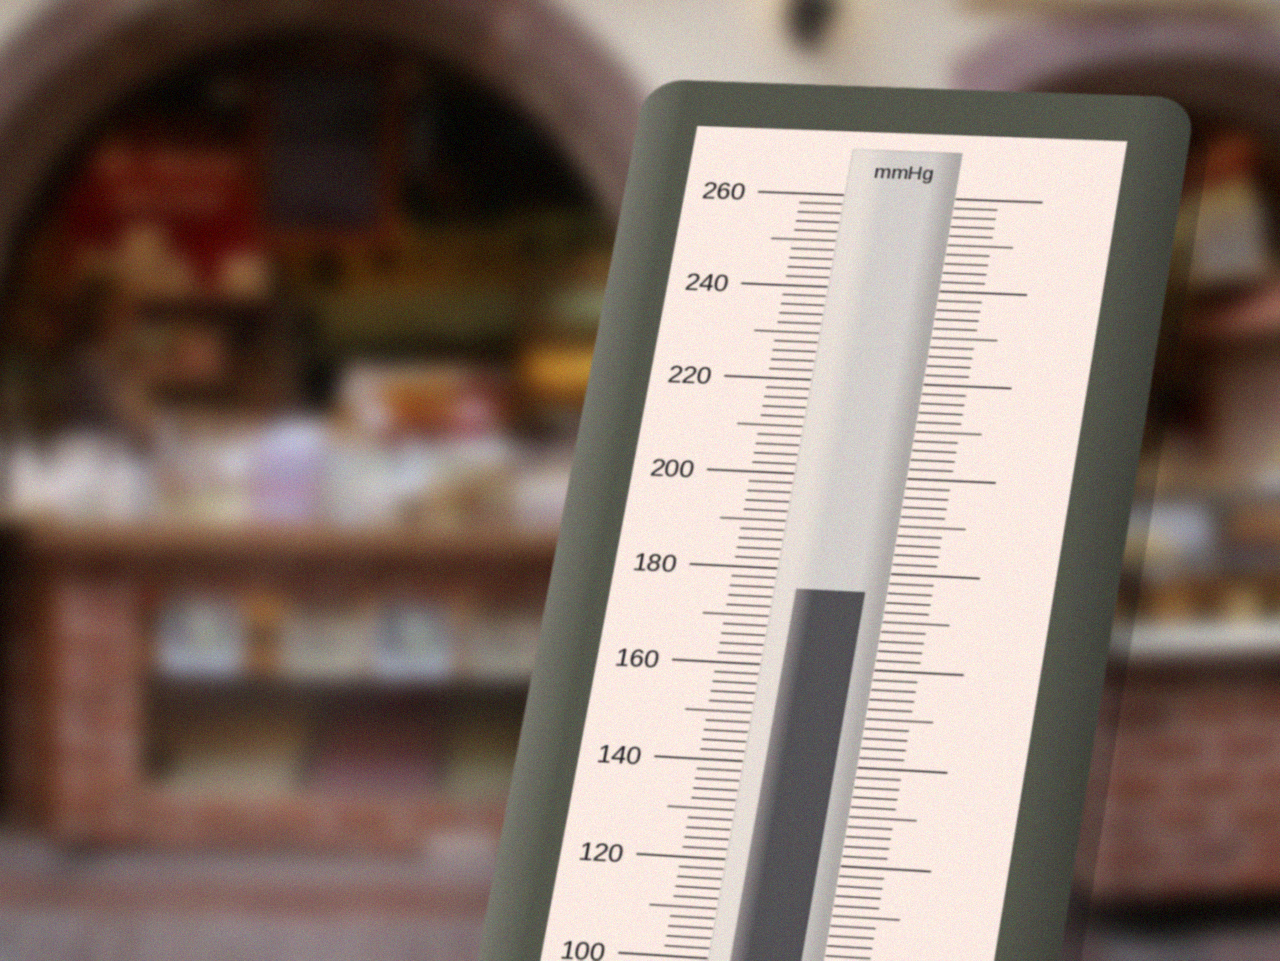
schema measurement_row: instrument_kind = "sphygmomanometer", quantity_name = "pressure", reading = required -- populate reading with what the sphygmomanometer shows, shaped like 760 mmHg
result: 176 mmHg
